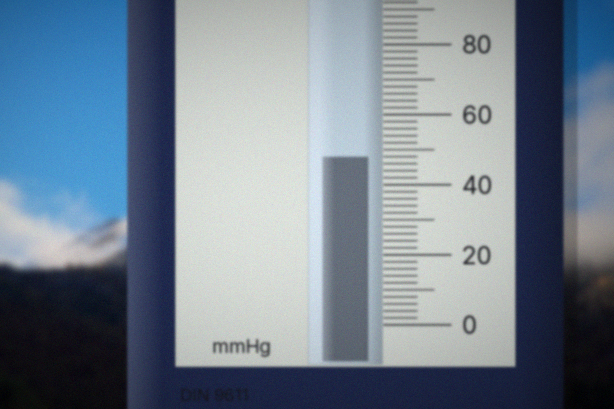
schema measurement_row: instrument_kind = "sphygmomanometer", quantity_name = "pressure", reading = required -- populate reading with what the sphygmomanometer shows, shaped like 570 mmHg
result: 48 mmHg
